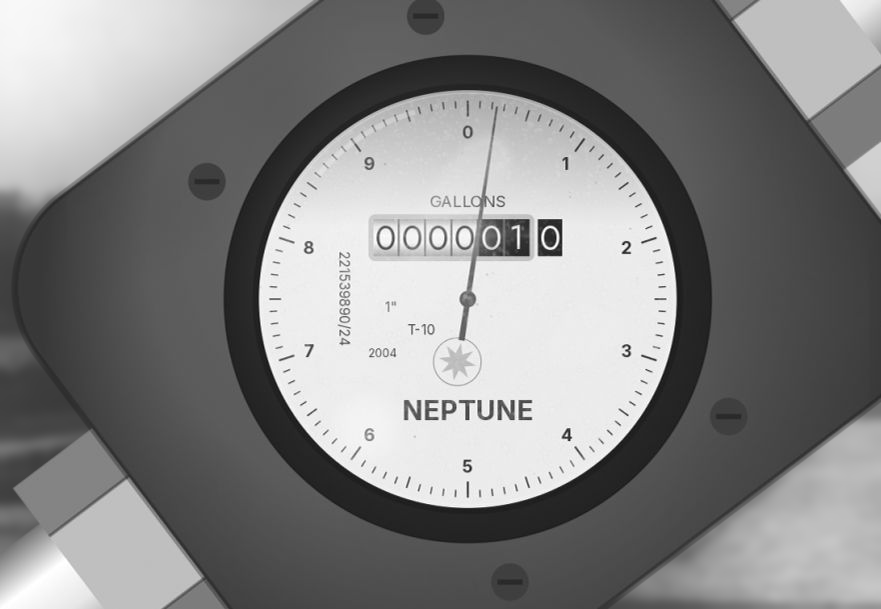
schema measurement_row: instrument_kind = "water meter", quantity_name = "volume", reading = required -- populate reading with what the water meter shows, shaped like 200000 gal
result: 10.2 gal
